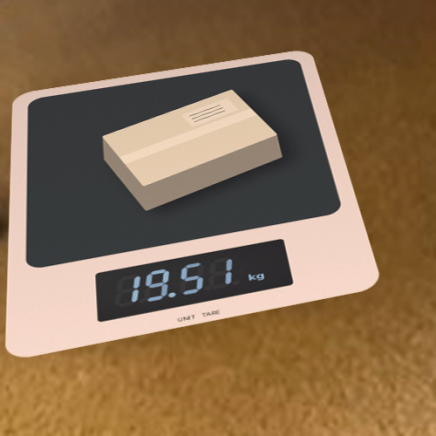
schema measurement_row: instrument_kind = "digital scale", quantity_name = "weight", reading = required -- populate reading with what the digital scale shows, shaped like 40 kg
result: 19.51 kg
